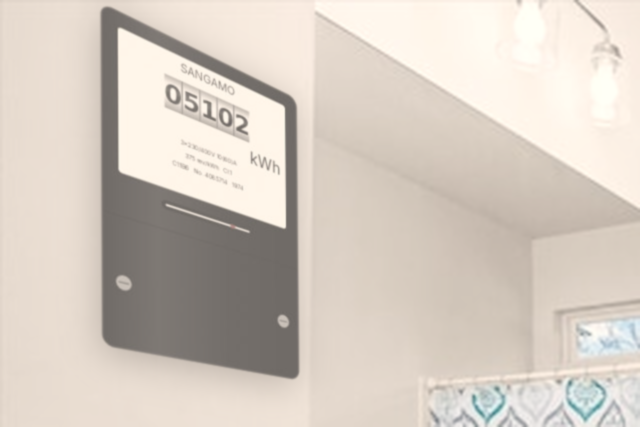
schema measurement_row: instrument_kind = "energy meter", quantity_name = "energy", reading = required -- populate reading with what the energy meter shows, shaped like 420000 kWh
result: 5102 kWh
